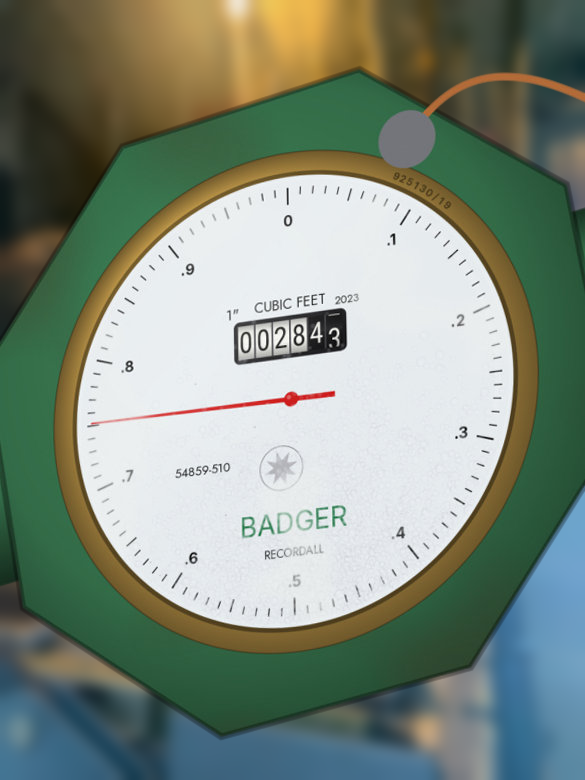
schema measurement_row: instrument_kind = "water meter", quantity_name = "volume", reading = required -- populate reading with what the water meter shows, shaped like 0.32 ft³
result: 2842.75 ft³
